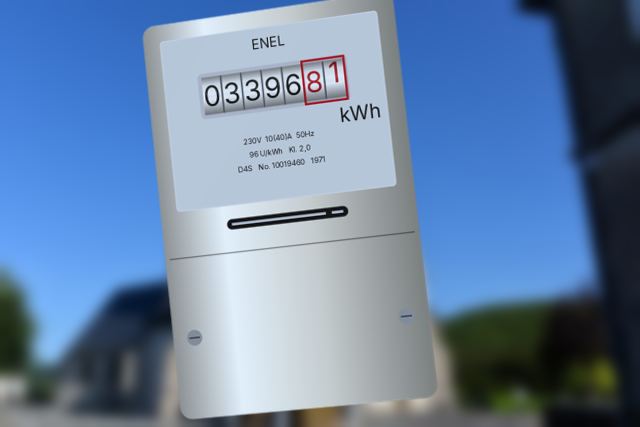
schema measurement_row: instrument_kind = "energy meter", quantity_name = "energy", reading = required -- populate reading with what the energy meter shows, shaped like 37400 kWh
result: 3396.81 kWh
